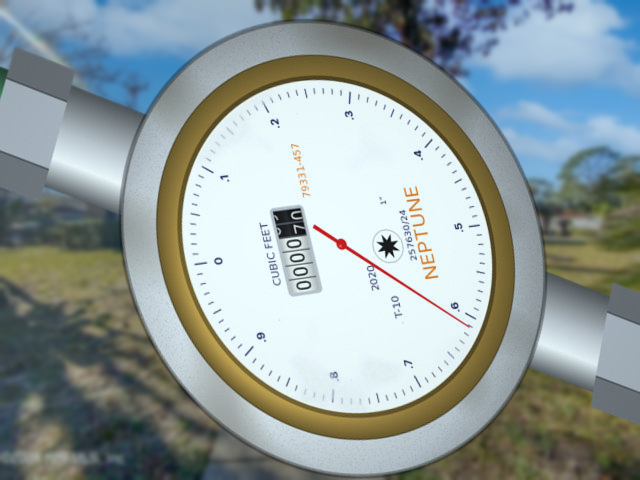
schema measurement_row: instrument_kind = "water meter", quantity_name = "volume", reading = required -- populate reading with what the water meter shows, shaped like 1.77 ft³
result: 69.61 ft³
